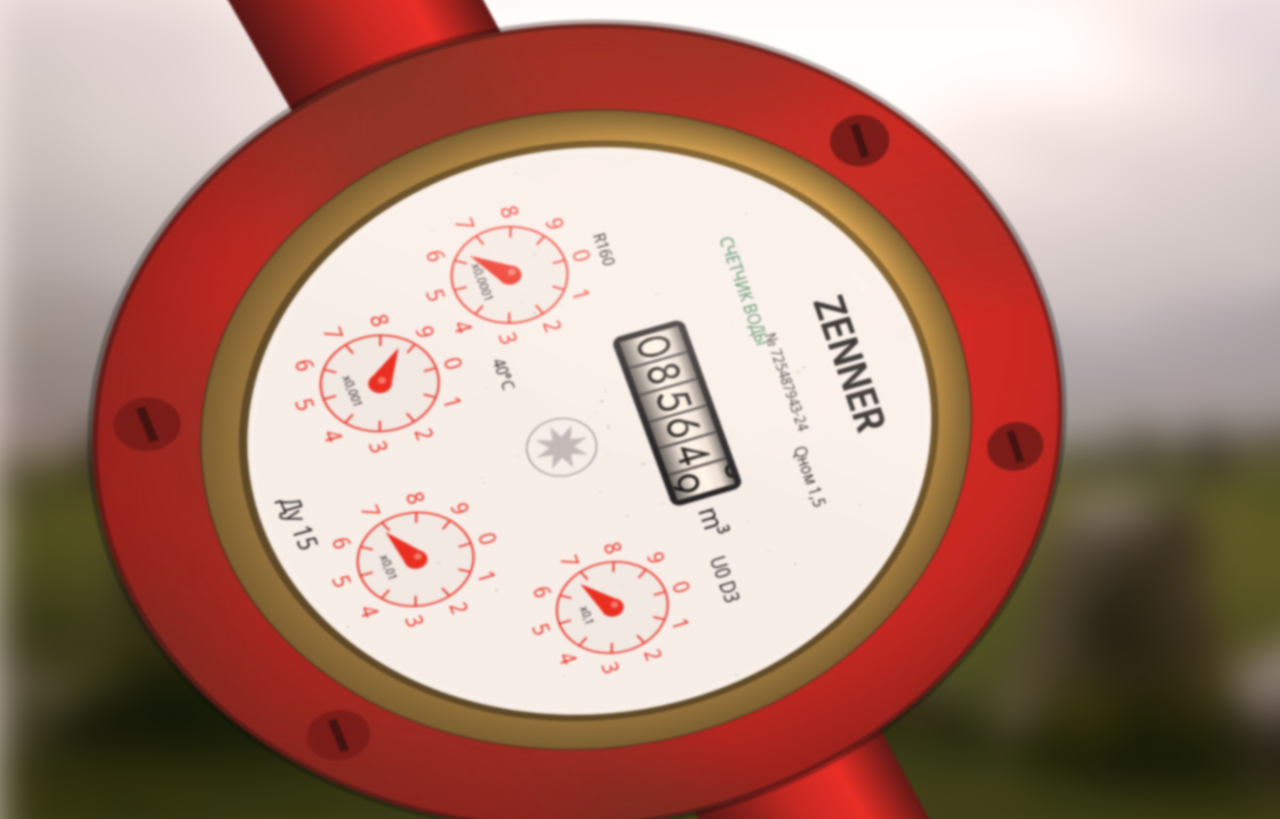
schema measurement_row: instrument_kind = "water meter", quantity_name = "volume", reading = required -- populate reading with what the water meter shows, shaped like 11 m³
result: 85648.6686 m³
